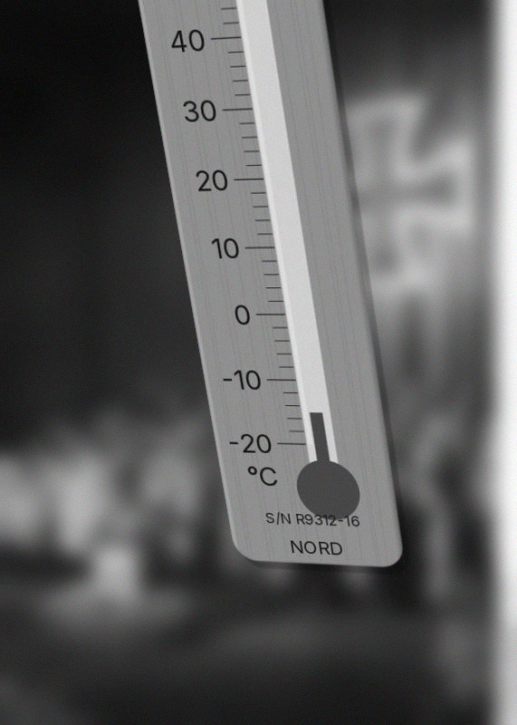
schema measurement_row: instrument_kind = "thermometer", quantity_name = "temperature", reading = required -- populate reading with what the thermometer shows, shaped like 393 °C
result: -15 °C
